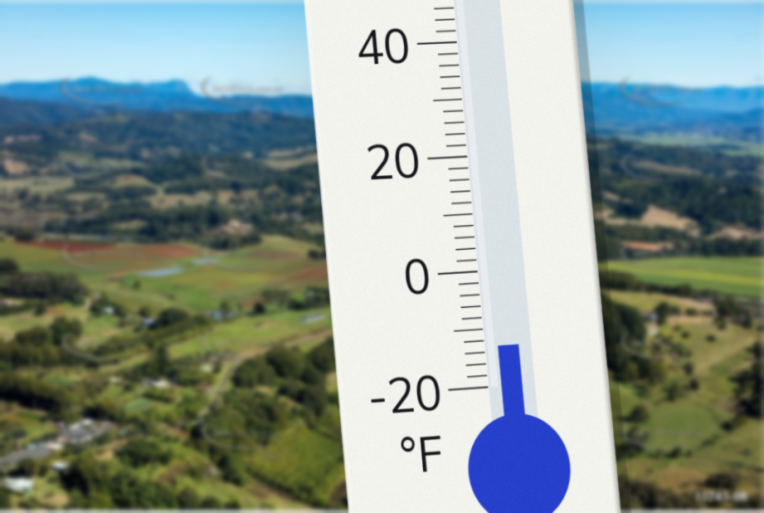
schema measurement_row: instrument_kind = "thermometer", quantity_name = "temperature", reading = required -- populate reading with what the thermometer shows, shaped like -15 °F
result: -13 °F
